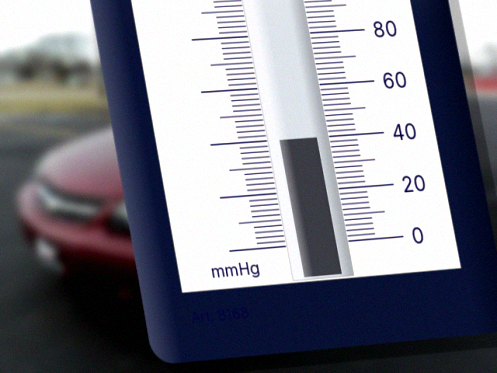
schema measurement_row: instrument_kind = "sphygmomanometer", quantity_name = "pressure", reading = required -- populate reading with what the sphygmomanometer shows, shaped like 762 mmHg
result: 40 mmHg
